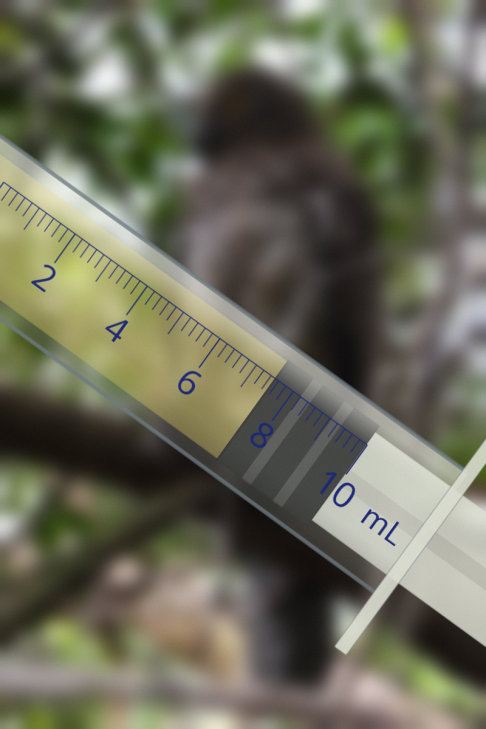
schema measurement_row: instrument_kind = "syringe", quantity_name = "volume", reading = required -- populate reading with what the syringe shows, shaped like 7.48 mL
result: 7.5 mL
